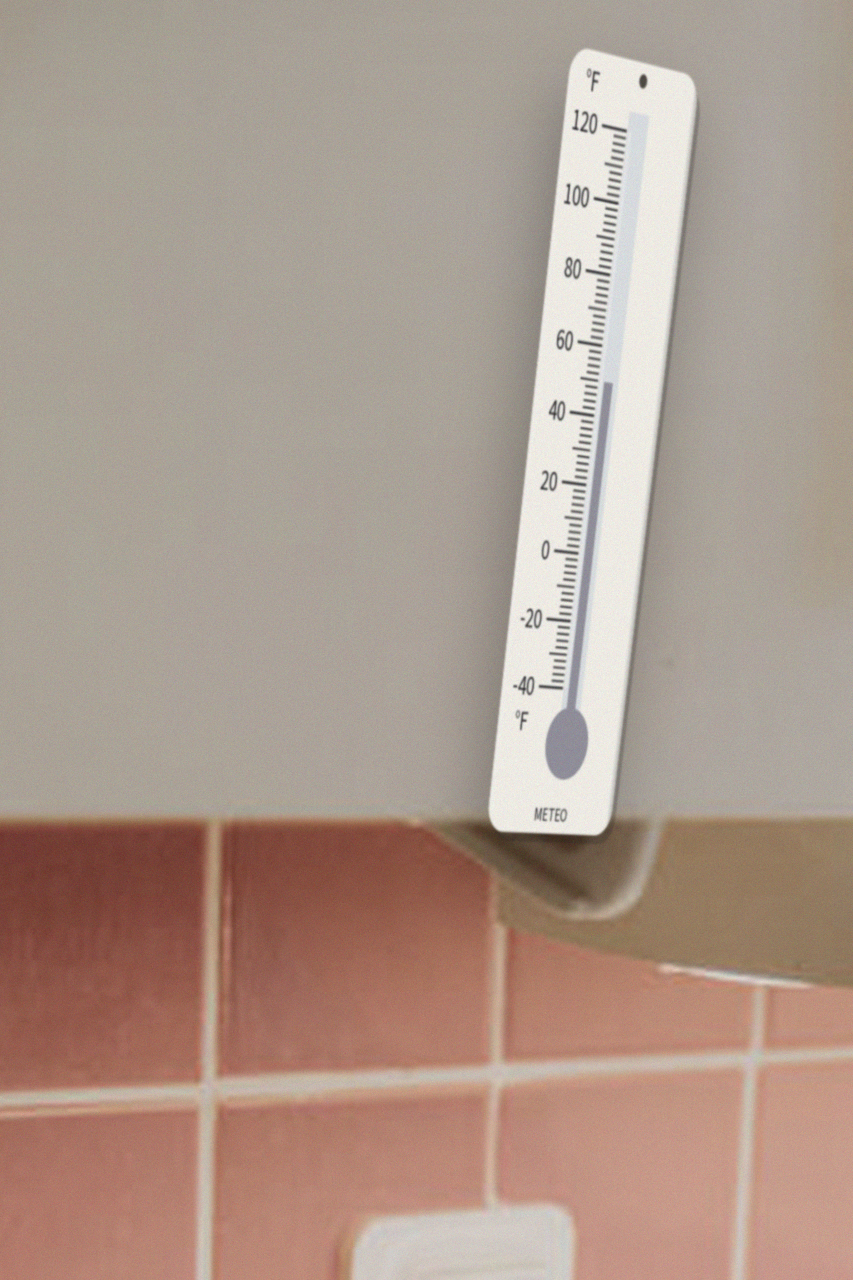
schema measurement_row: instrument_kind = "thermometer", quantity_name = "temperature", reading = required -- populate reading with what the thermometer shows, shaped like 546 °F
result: 50 °F
